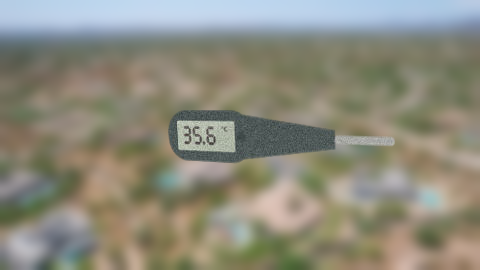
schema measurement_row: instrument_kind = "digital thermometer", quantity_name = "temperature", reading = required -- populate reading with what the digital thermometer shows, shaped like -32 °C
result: 35.6 °C
